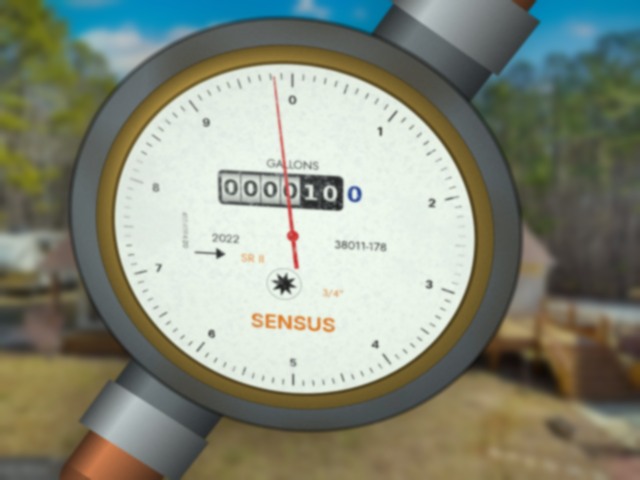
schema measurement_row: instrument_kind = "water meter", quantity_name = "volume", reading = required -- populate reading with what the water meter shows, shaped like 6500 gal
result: 99.8 gal
